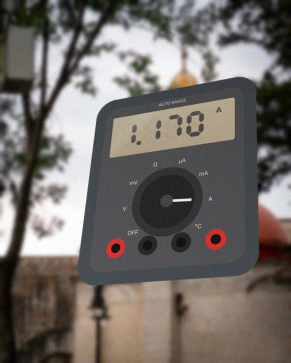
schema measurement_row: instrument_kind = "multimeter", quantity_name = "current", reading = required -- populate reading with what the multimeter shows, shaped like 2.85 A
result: 1.170 A
